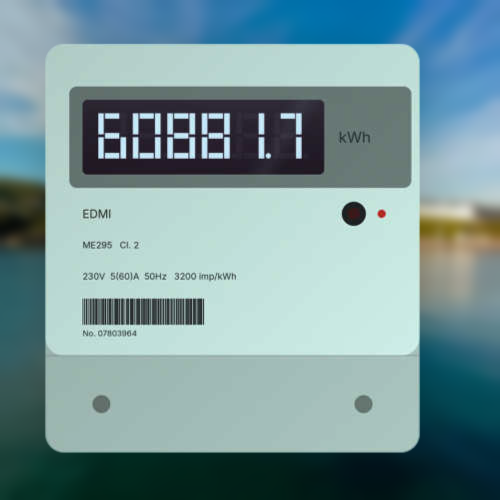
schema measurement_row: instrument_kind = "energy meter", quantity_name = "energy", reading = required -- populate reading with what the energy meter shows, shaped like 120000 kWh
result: 60881.7 kWh
